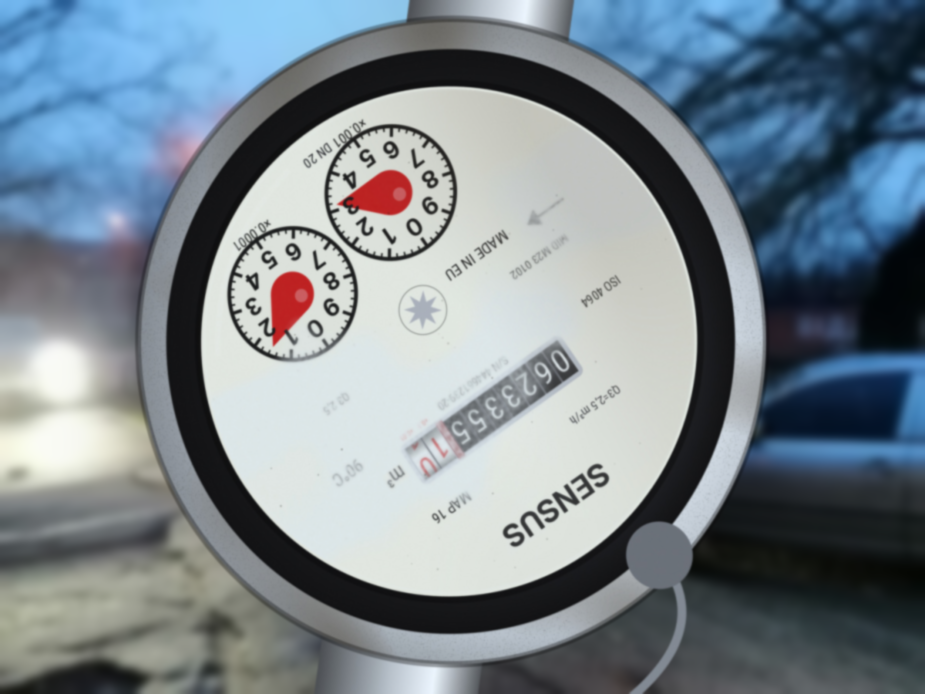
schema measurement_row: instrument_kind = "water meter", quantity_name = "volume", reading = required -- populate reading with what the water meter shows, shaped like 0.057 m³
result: 623355.1031 m³
